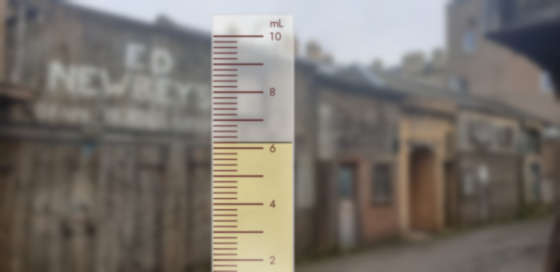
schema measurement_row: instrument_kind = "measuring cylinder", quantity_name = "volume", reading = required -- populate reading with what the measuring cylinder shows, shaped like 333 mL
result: 6.2 mL
